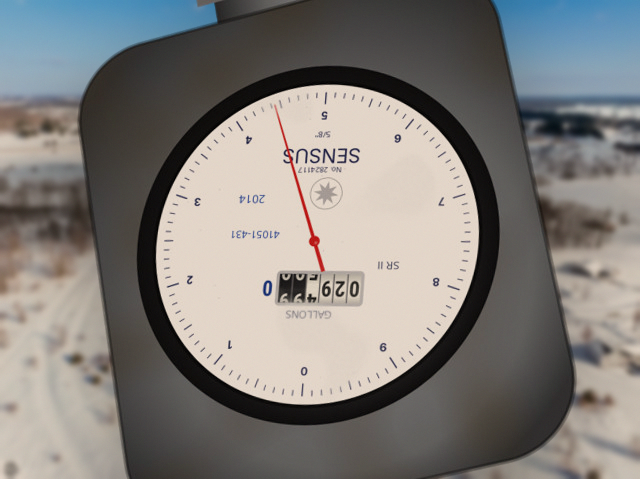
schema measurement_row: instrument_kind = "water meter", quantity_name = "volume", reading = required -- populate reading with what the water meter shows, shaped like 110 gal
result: 294994.4 gal
